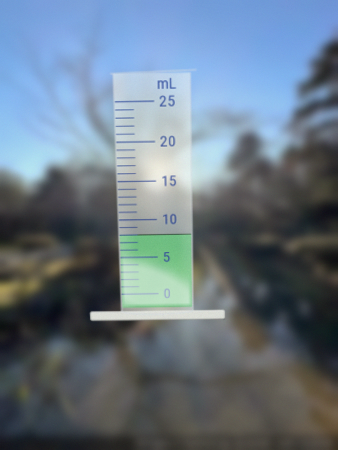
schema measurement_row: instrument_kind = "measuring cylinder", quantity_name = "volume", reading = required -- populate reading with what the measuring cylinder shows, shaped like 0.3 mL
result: 8 mL
